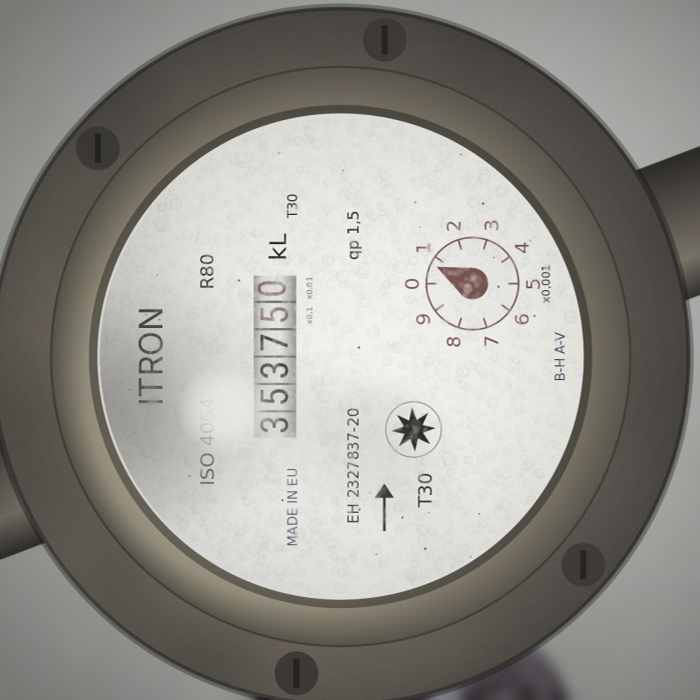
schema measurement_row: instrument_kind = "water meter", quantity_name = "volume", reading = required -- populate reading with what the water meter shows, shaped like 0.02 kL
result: 3537.500 kL
